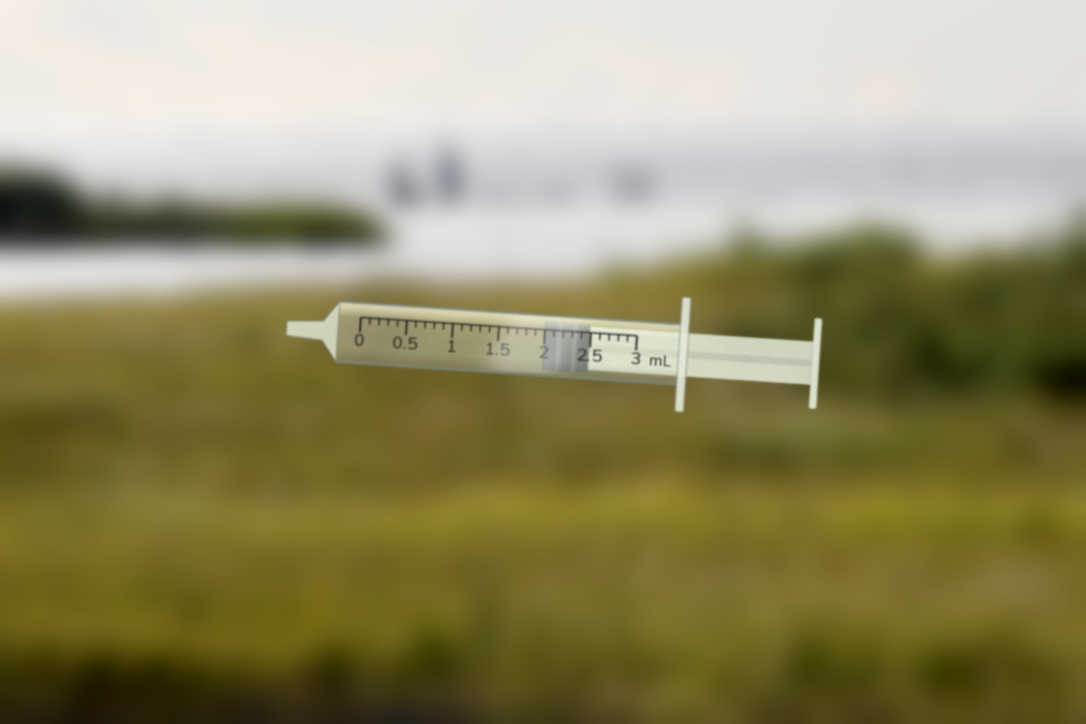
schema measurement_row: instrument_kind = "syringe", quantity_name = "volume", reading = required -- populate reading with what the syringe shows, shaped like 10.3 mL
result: 2 mL
